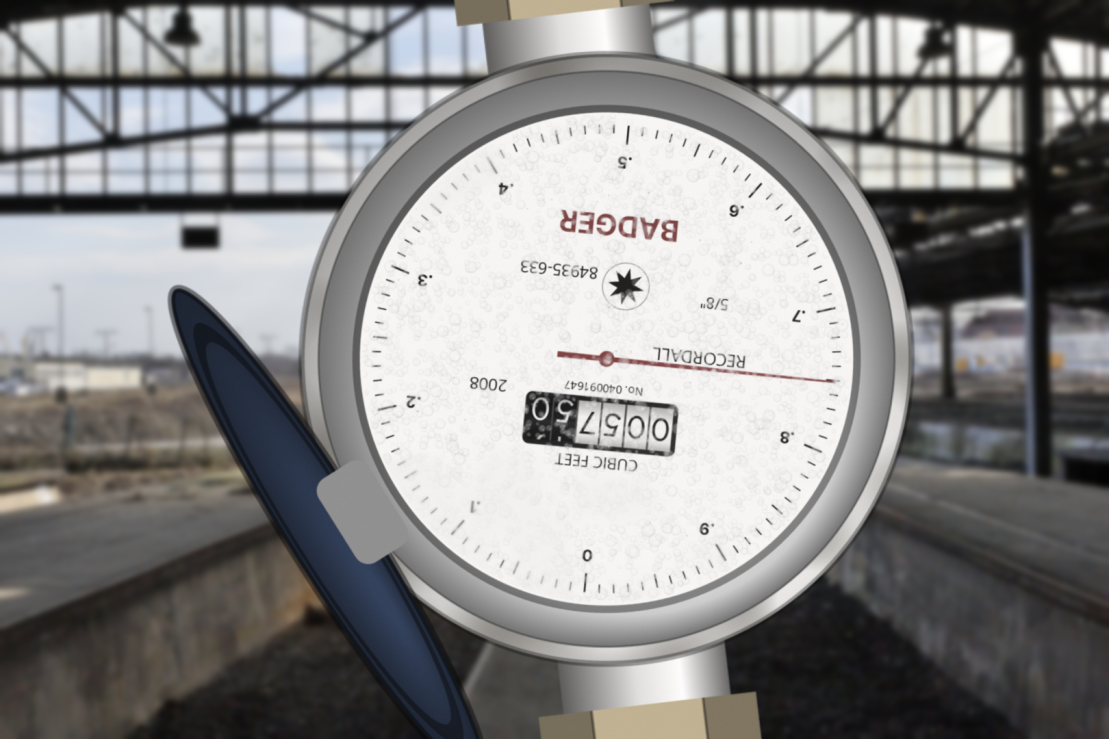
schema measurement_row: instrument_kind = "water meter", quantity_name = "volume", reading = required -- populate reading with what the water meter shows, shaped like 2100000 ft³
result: 5749.75 ft³
